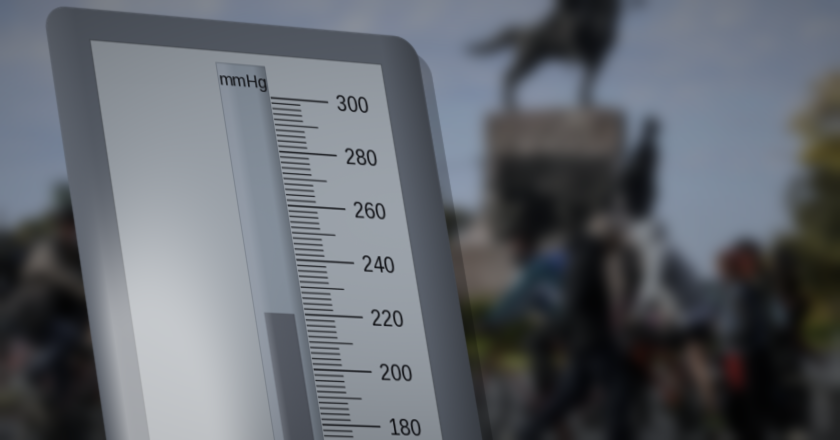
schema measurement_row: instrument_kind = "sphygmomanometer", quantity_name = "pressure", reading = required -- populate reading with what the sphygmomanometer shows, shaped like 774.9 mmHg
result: 220 mmHg
